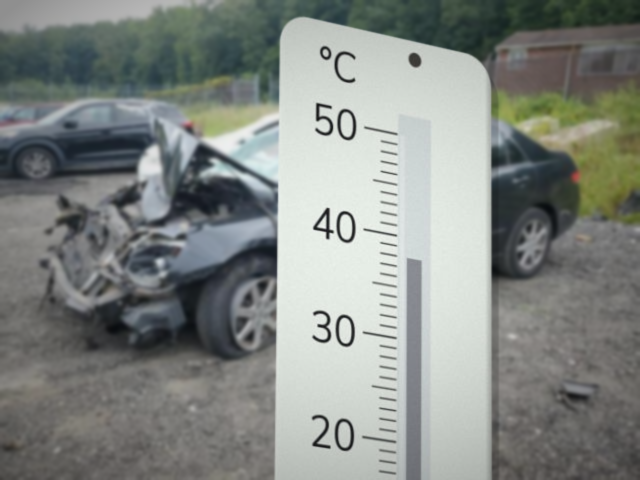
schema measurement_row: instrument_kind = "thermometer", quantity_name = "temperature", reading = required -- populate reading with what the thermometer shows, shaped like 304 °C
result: 38 °C
